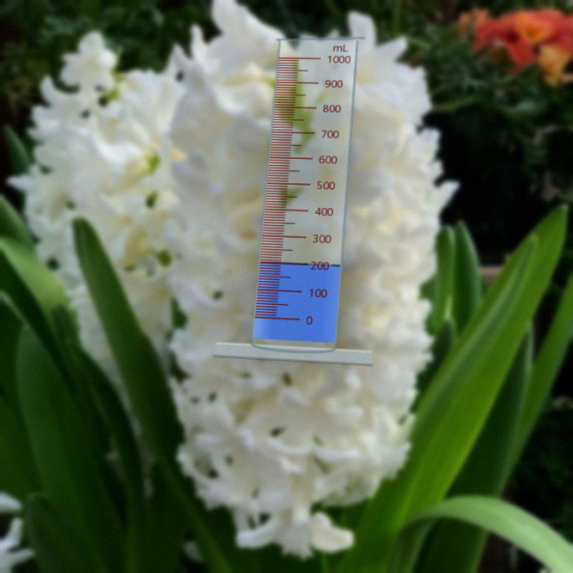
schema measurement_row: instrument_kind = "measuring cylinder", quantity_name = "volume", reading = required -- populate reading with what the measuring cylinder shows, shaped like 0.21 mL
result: 200 mL
